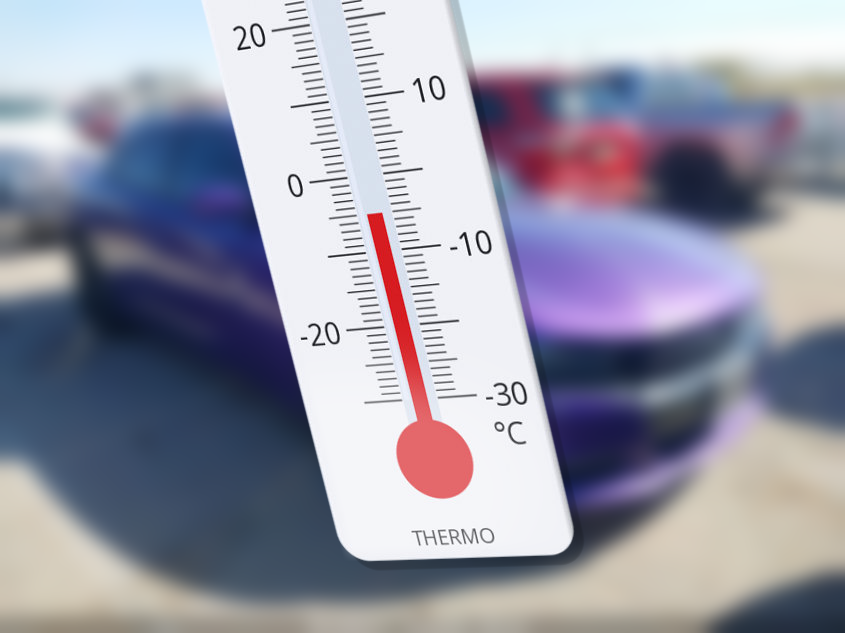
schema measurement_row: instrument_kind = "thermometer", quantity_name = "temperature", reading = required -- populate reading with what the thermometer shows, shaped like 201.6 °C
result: -5 °C
